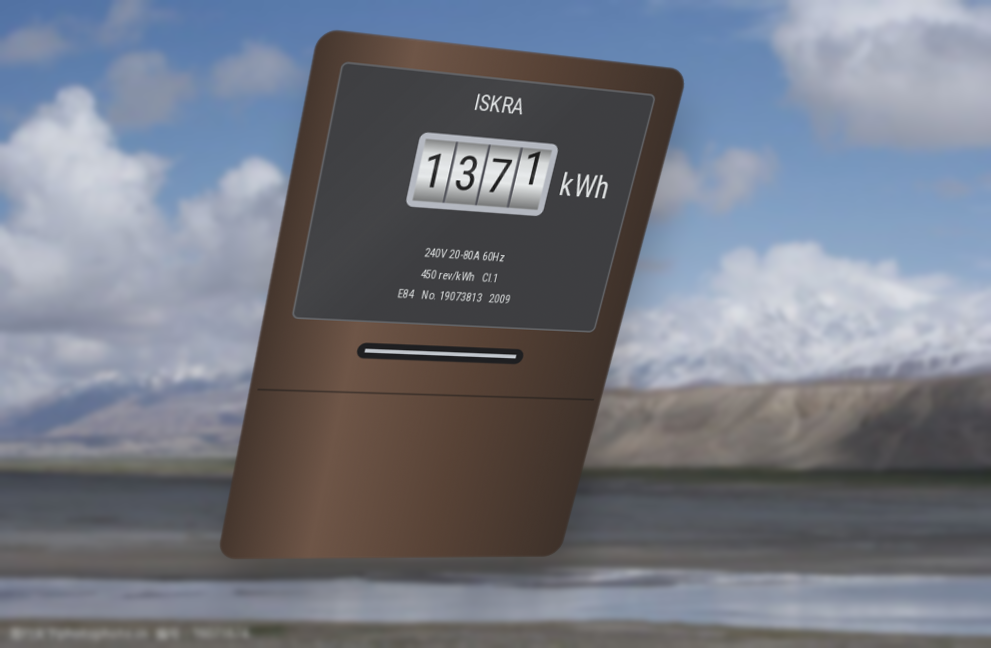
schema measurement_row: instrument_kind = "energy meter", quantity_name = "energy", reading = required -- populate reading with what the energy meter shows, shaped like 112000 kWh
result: 1371 kWh
